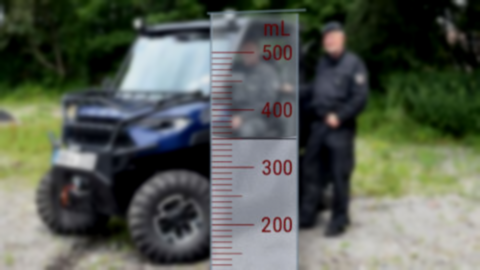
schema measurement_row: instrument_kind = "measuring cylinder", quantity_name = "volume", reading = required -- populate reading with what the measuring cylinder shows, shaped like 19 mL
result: 350 mL
